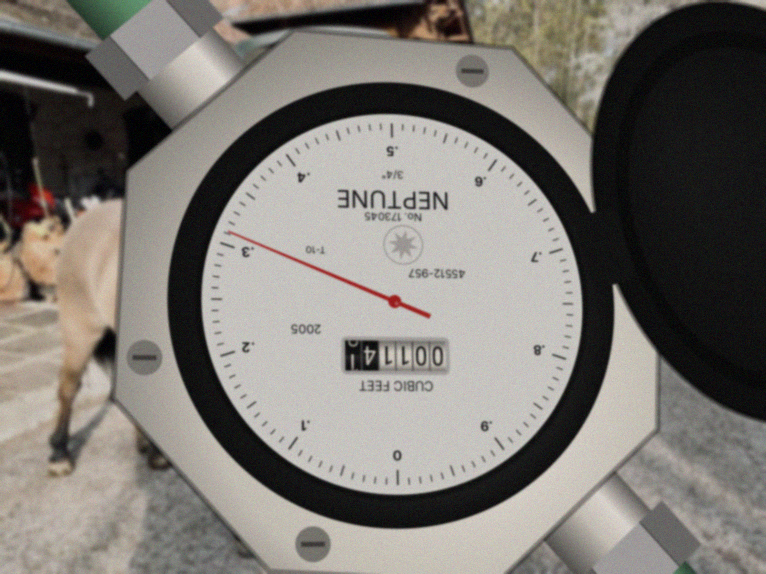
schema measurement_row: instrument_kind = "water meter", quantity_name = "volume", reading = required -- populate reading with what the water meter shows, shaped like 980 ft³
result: 1141.31 ft³
